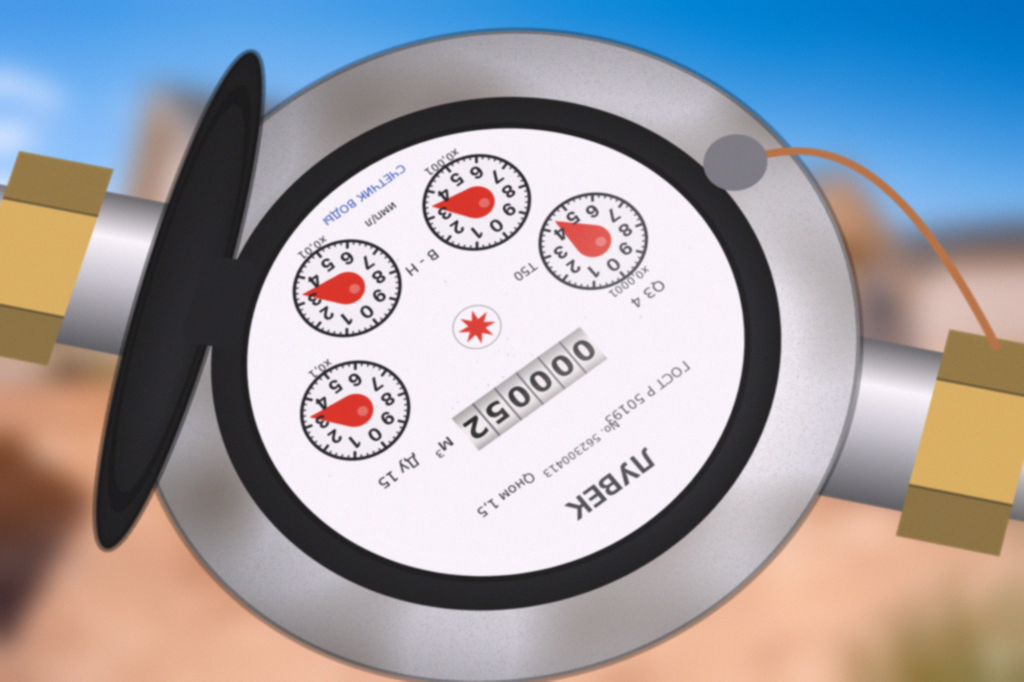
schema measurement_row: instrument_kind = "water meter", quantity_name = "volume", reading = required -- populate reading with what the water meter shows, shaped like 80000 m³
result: 52.3334 m³
